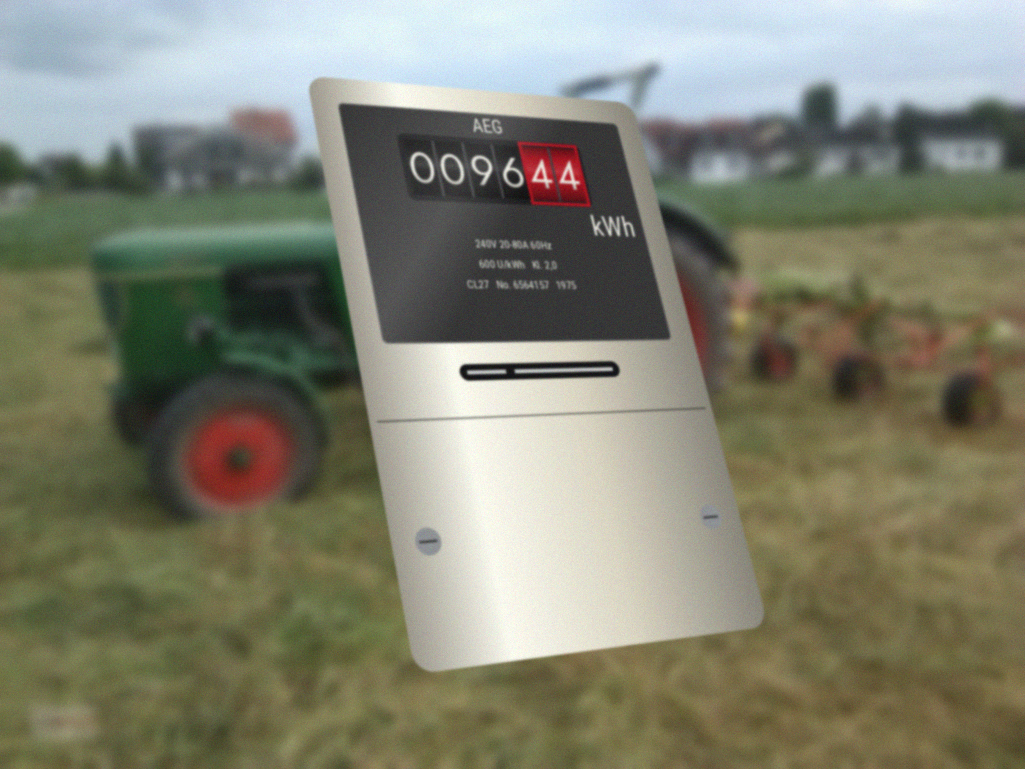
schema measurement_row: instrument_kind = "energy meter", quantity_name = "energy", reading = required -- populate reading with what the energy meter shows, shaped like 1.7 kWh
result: 96.44 kWh
